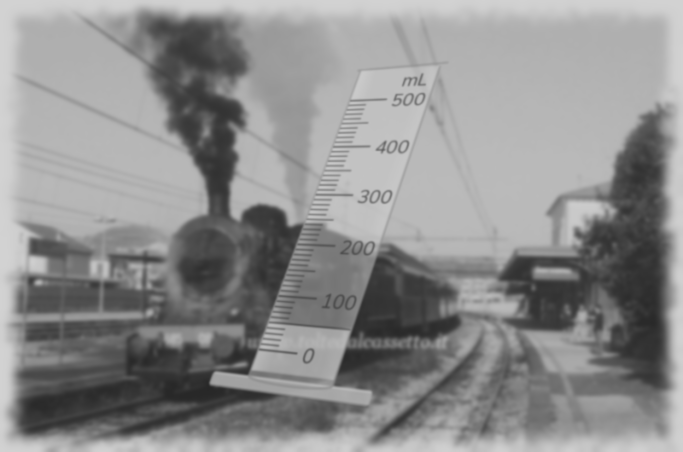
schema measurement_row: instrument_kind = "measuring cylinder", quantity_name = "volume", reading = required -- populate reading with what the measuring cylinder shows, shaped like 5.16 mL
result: 50 mL
